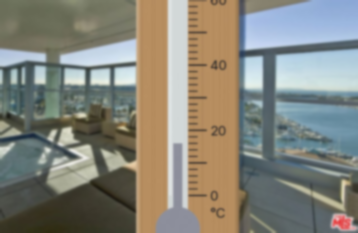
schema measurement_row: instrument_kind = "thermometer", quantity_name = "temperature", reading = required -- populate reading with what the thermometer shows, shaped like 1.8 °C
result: 16 °C
